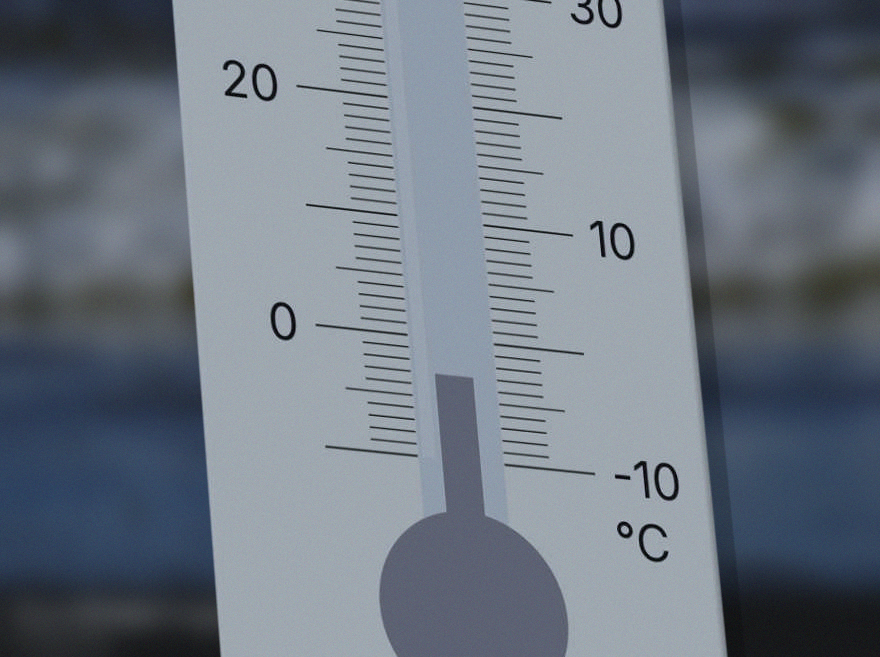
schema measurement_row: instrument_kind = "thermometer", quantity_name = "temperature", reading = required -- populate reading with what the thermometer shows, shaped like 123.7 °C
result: -3 °C
